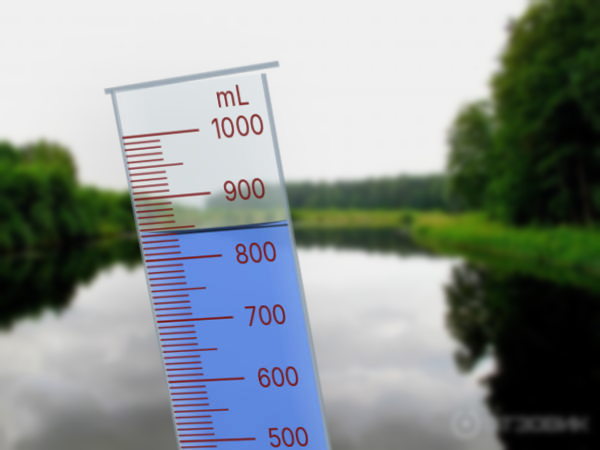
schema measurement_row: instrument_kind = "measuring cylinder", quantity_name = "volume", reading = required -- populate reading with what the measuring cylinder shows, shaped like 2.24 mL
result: 840 mL
